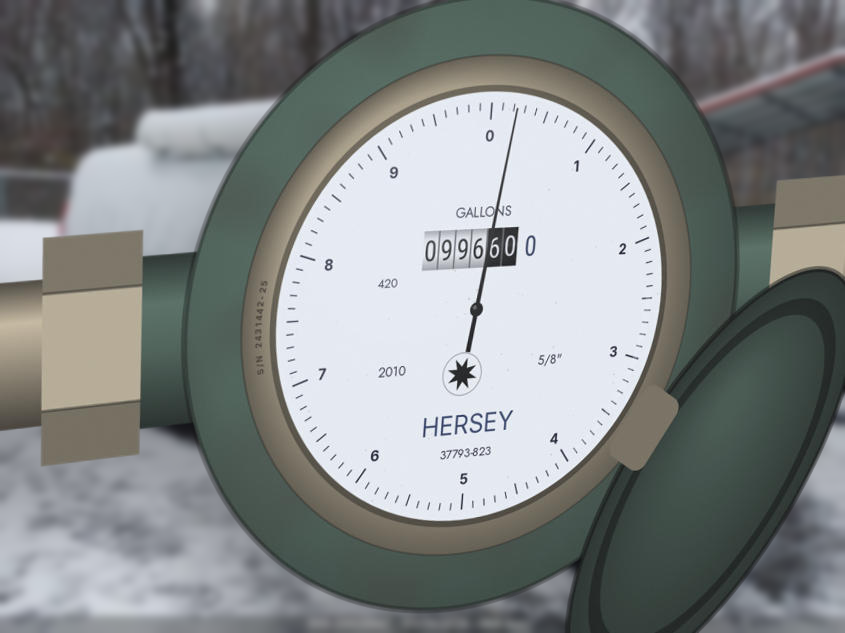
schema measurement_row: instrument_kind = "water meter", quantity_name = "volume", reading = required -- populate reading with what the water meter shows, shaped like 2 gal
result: 996600.2 gal
